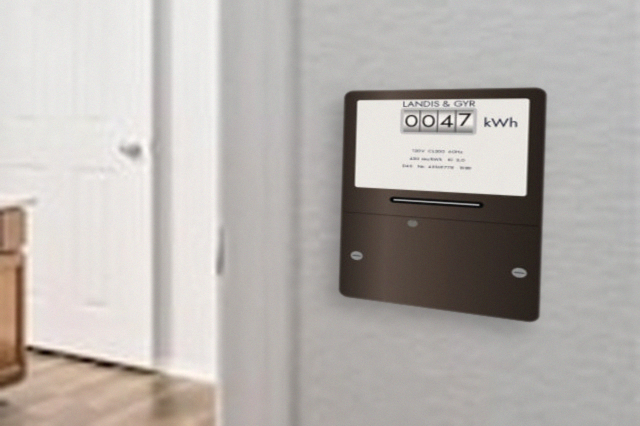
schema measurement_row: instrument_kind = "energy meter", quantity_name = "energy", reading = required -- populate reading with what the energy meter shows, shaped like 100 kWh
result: 47 kWh
